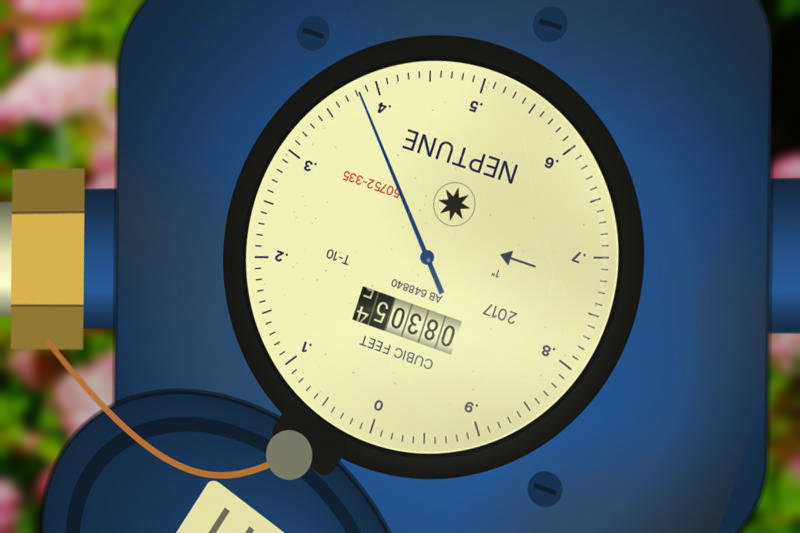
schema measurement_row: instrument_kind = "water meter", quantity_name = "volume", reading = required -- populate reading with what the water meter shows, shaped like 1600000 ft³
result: 83054.38 ft³
